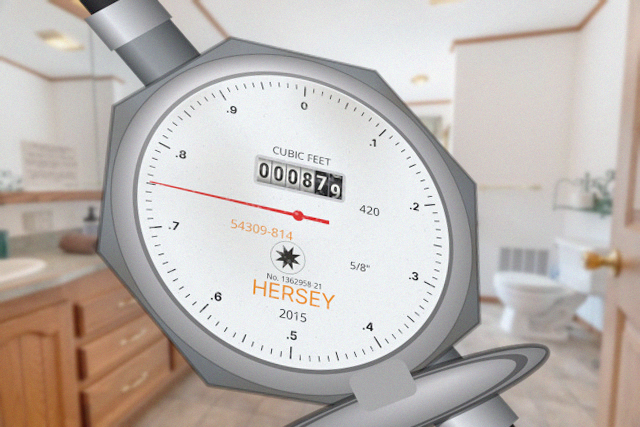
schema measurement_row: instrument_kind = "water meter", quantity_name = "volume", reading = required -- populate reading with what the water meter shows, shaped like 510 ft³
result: 878.75 ft³
